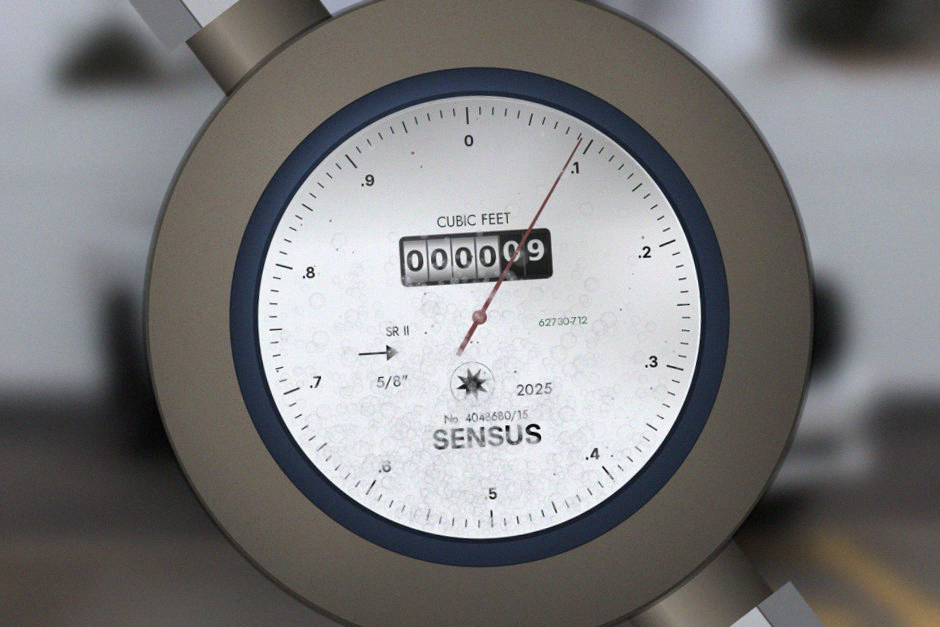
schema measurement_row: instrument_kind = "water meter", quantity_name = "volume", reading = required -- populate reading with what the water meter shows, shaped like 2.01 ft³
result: 9.09 ft³
